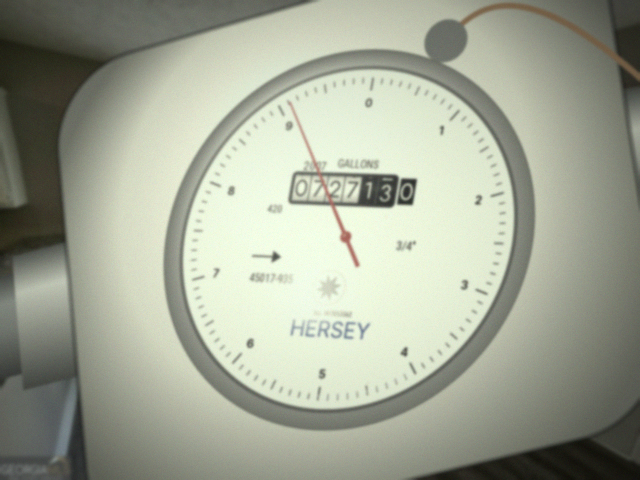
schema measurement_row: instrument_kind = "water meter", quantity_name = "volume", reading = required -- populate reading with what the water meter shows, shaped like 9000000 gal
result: 727129.1 gal
